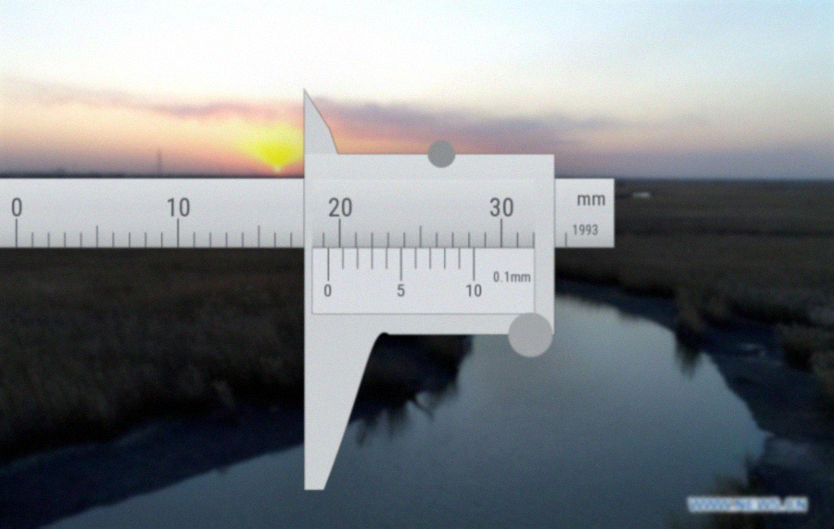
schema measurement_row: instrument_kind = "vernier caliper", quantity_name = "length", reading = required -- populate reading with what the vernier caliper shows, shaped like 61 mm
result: 19.3 mm
